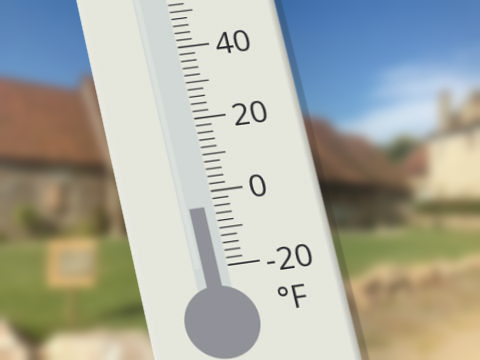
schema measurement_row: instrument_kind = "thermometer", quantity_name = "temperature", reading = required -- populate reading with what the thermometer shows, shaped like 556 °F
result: -4 °F
